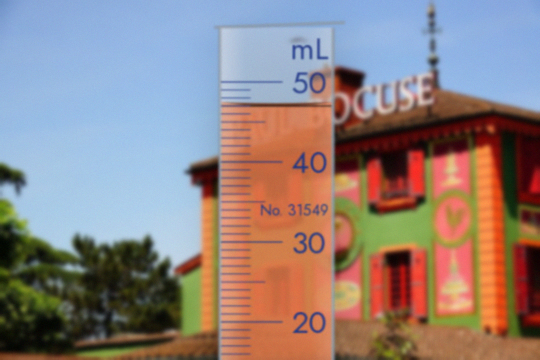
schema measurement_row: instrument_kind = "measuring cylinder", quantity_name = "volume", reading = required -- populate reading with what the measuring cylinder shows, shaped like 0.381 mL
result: 47 mL
